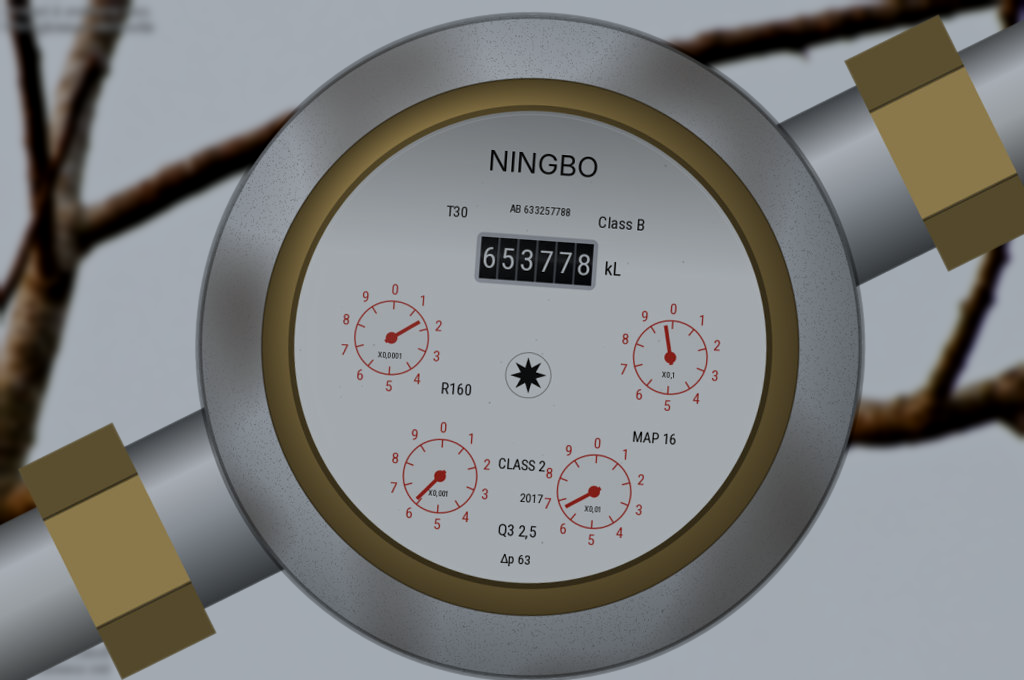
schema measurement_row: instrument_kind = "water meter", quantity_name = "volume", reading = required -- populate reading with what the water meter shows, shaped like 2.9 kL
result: 653777.9661 kL
